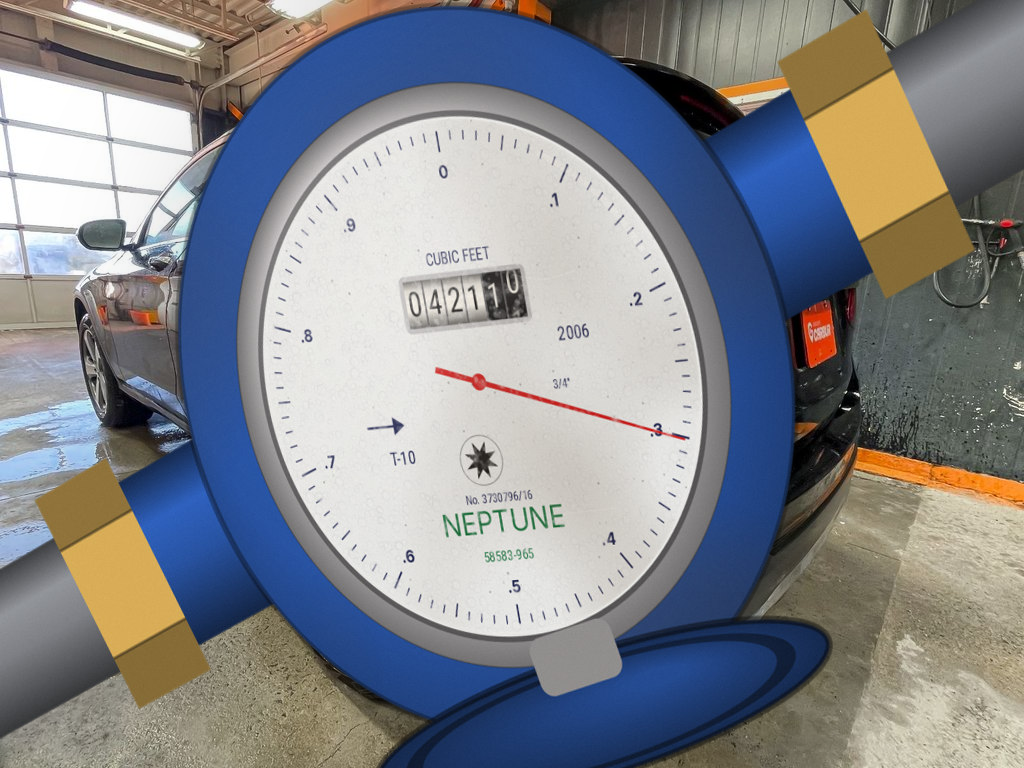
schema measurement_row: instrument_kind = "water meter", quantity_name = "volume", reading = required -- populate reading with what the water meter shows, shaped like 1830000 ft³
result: 42110.30 ft³
